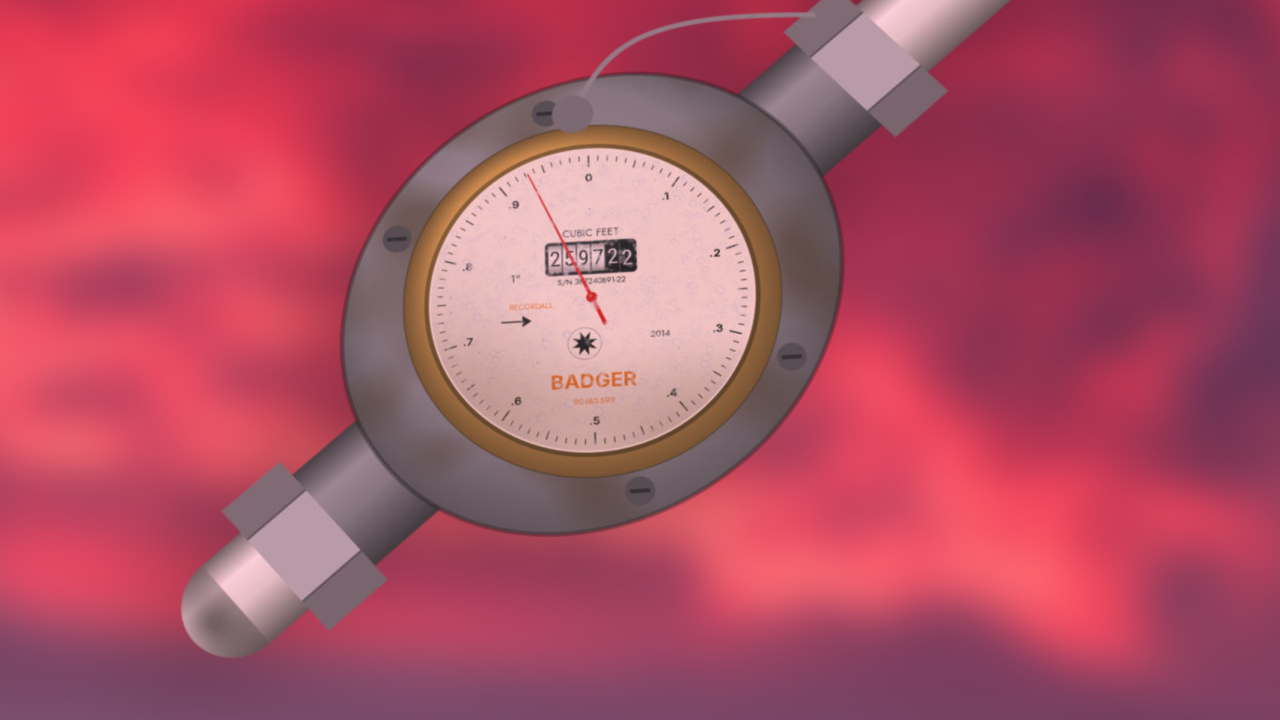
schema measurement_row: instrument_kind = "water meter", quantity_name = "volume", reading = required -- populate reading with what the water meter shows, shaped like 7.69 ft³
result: 259721.93 ft³
